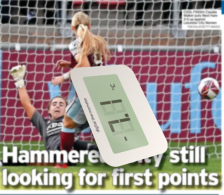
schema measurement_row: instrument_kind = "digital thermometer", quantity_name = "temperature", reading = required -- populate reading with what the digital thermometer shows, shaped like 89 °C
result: -7.1 °C
